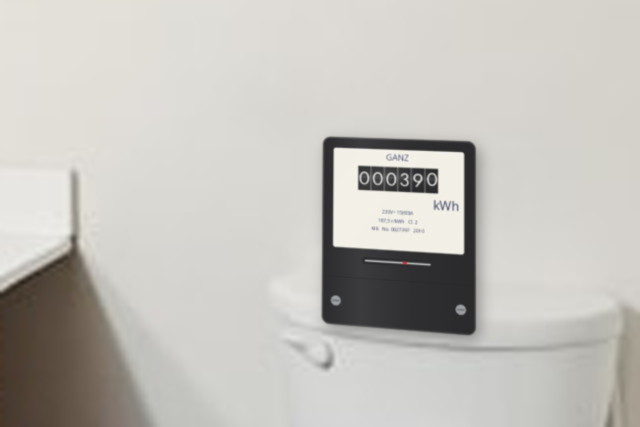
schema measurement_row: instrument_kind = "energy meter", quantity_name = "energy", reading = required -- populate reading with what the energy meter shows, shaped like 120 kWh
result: 390 kWh
